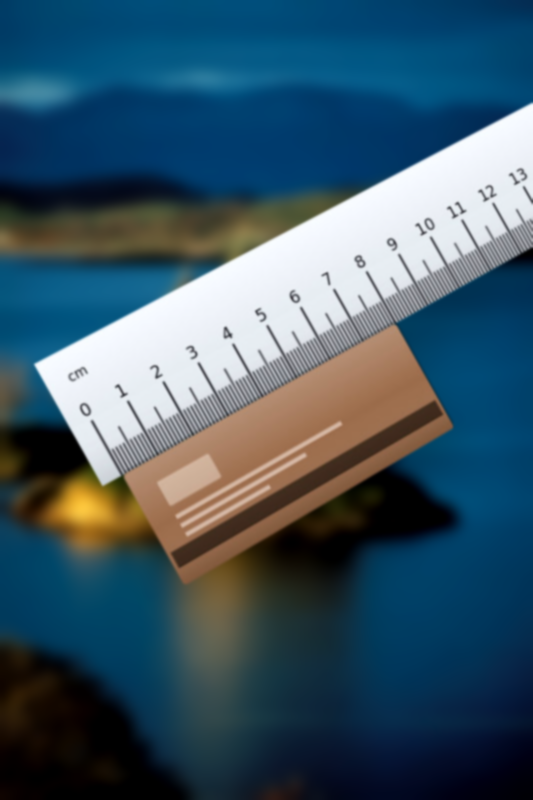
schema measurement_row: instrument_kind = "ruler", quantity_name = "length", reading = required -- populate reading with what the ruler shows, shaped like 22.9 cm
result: 8 cm
